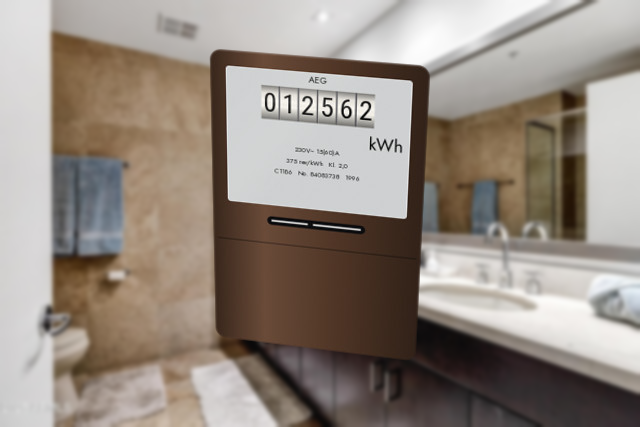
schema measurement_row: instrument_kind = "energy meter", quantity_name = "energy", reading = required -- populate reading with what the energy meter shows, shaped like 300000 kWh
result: 12562 kWh
